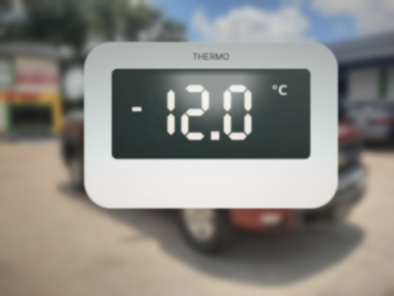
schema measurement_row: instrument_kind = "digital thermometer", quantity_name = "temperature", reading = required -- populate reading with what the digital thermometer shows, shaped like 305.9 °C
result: -12.0 °C
